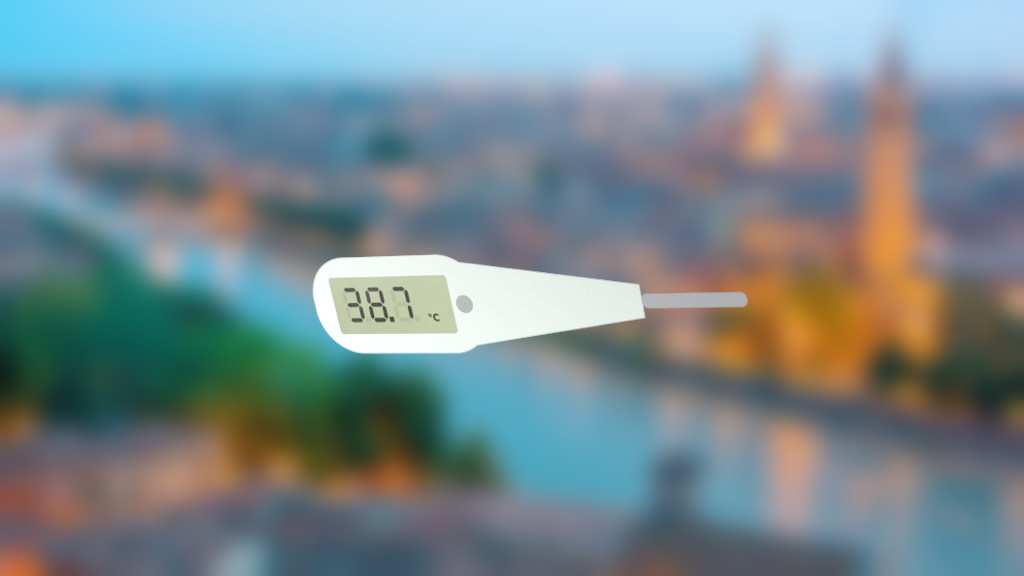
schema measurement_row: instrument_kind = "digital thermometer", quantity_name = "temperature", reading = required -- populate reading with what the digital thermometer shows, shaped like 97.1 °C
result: 38.7 °C
